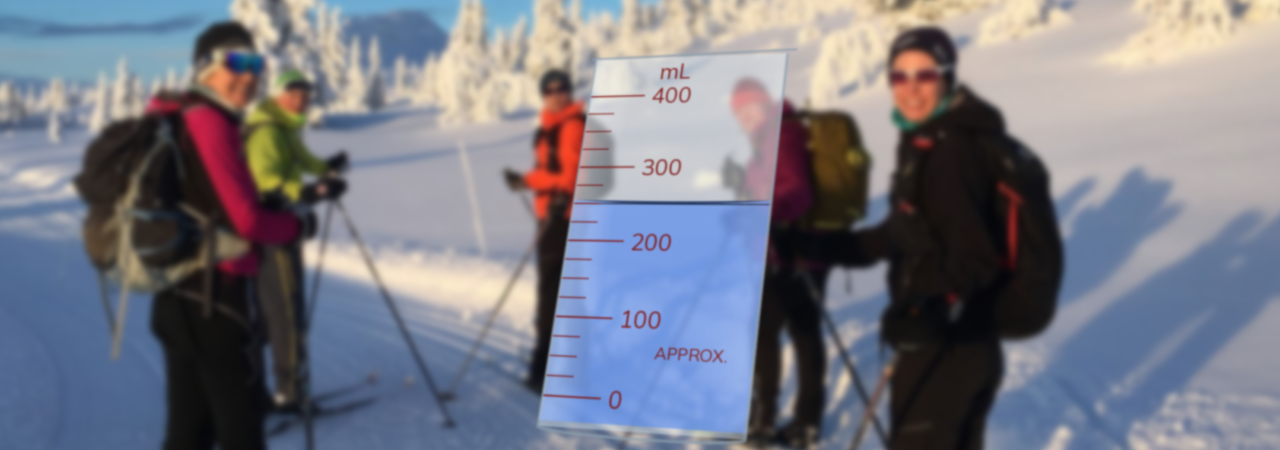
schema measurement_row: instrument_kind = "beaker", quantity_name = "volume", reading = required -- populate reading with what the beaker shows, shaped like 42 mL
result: 250 mL
